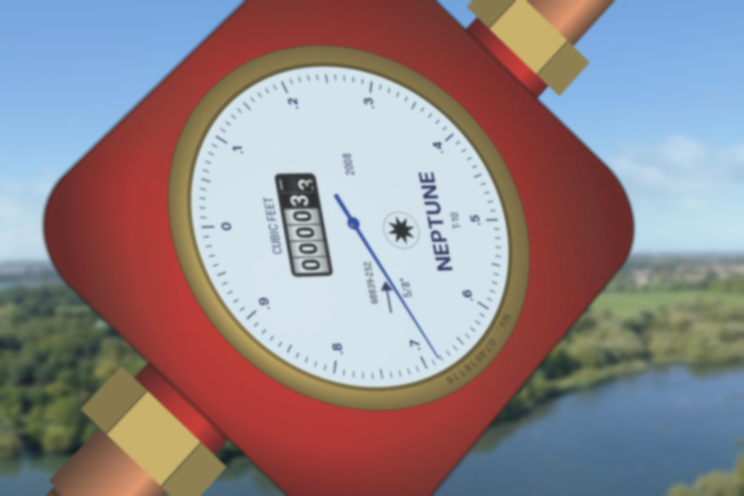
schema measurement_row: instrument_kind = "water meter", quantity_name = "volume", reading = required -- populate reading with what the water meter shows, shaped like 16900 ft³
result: 32.68 ft³
